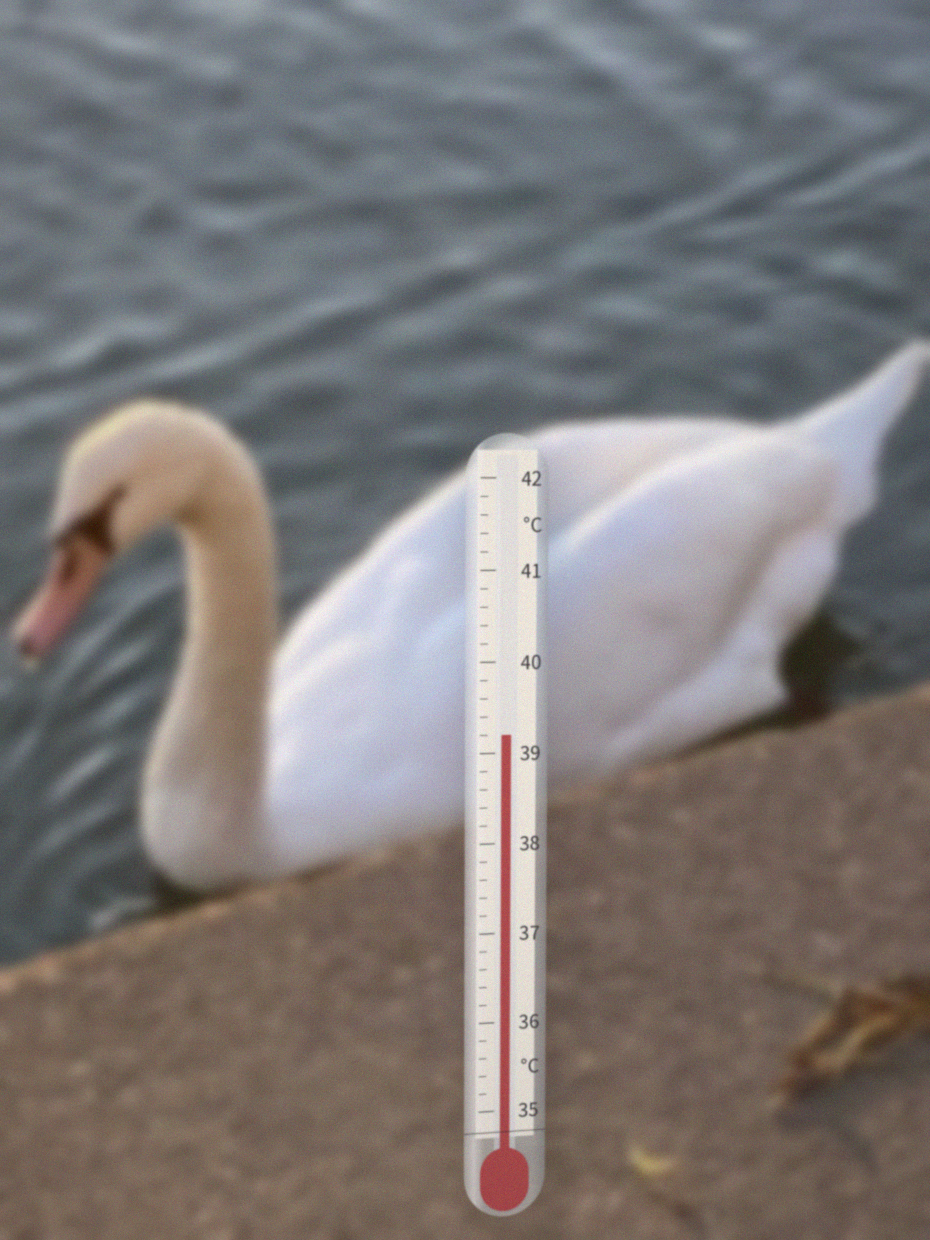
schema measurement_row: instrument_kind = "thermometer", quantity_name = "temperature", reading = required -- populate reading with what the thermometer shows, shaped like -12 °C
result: 39.2 °C
